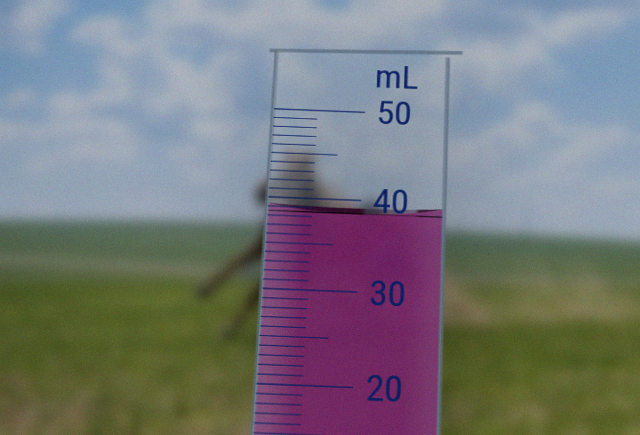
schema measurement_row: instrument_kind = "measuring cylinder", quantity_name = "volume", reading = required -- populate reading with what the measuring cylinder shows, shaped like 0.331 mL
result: 38.5 mL
